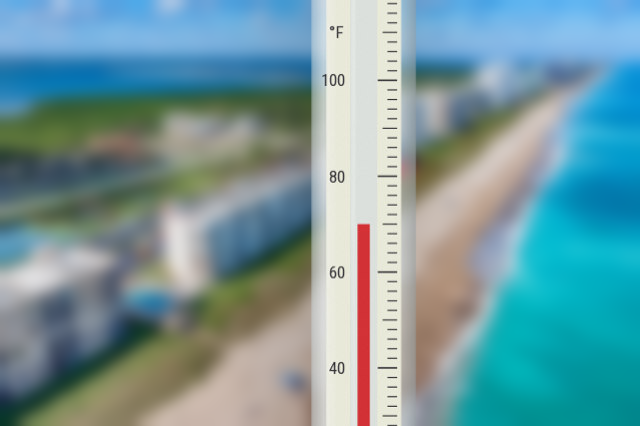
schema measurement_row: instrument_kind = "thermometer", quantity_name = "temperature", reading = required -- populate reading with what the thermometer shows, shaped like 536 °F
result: 70 °F
